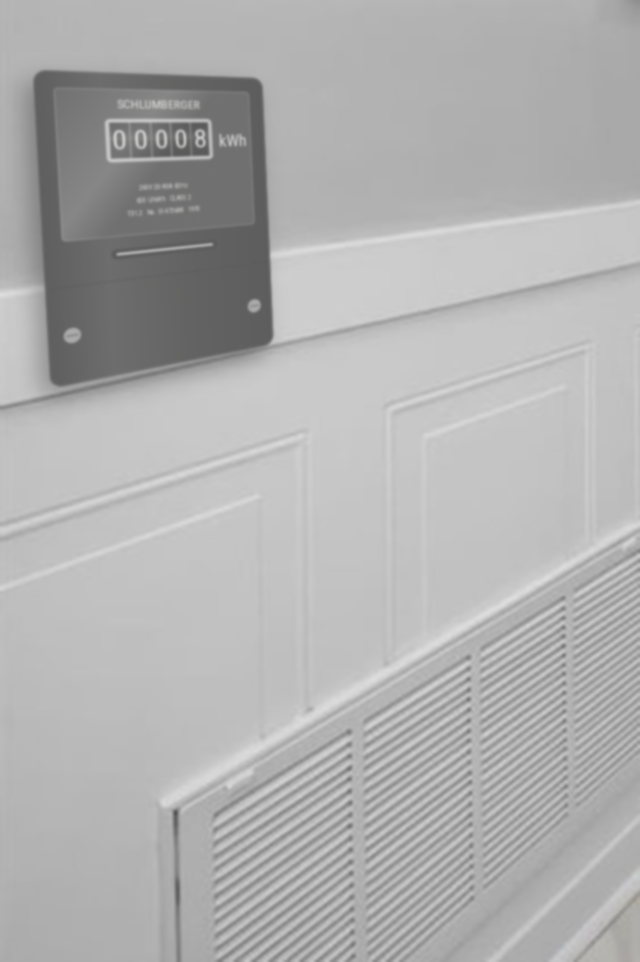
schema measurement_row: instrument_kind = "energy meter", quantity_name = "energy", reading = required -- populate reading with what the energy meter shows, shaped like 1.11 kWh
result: 8 kWh
